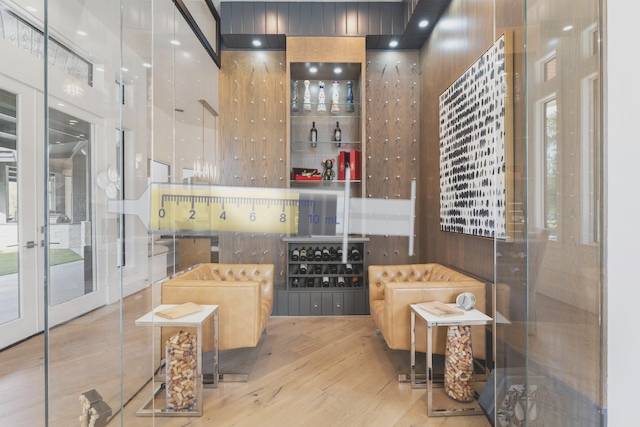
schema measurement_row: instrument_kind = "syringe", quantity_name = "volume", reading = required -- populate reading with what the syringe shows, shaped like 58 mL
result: 9 mL
